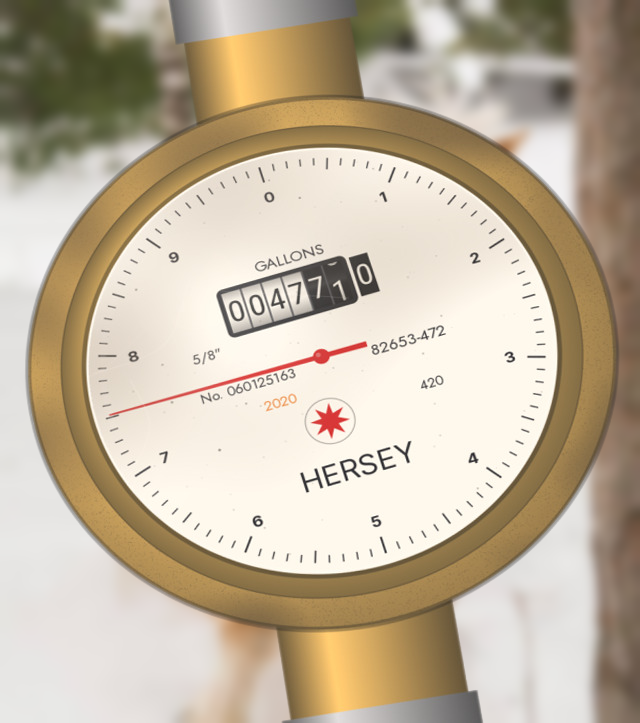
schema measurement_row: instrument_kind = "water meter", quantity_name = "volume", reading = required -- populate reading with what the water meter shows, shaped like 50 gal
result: 47707.5 gal
